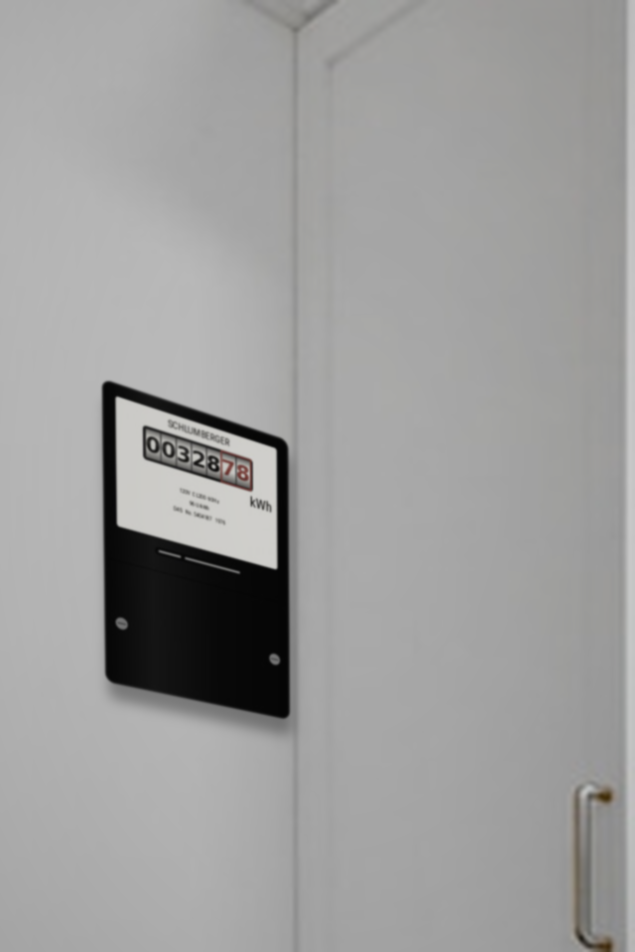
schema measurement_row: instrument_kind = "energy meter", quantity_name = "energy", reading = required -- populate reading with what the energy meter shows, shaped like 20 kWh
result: 328.78 kWh
